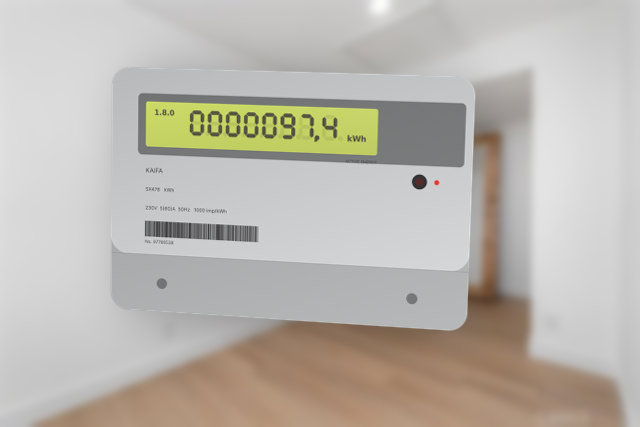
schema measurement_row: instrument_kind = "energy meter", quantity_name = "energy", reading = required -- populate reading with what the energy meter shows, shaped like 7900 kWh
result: 97.4 kWh
